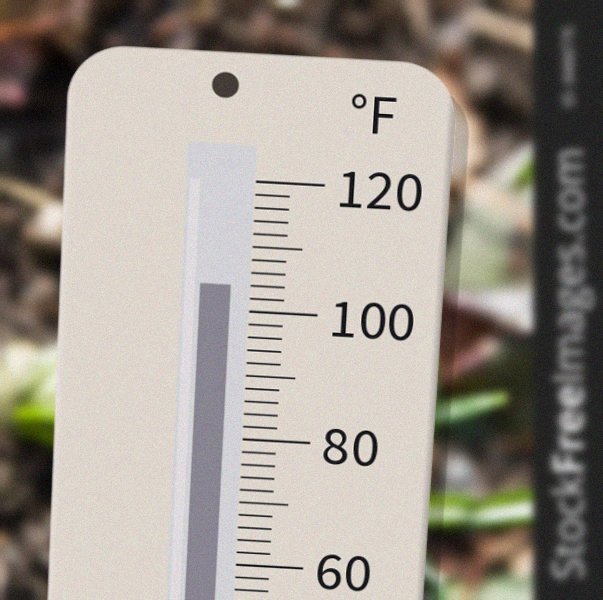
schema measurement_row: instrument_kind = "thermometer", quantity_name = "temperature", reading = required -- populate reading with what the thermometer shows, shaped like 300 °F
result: 104 °F
